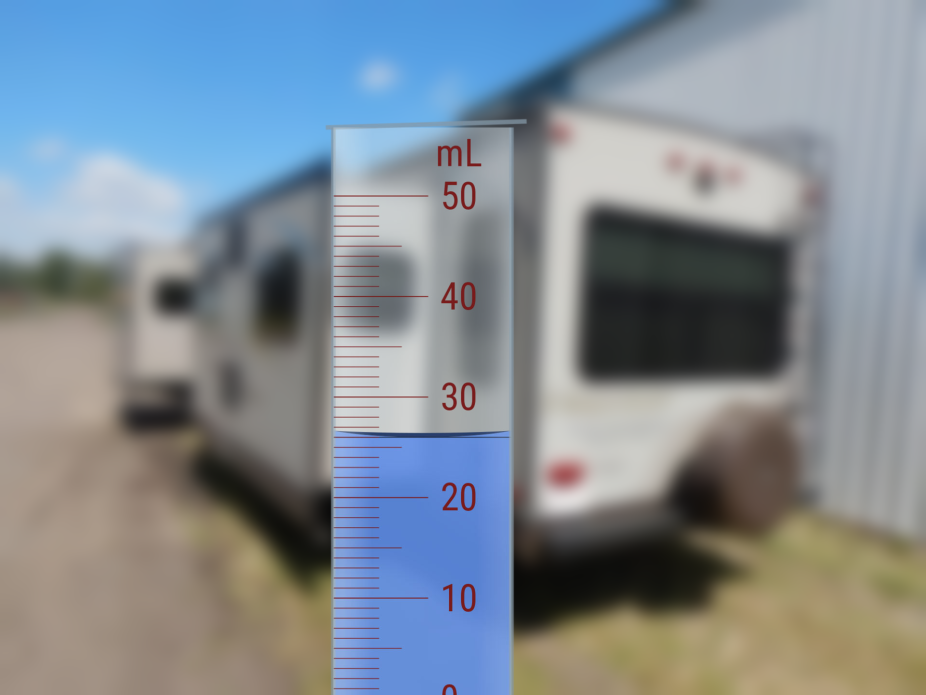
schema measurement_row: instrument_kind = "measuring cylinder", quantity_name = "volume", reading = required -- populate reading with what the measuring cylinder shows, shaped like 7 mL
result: 26 mL
